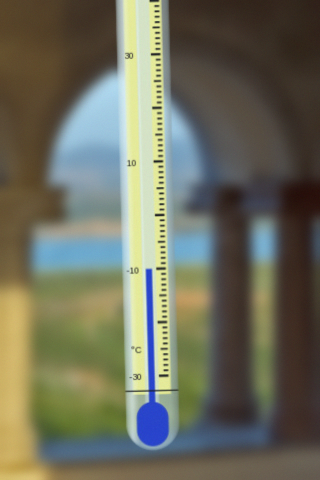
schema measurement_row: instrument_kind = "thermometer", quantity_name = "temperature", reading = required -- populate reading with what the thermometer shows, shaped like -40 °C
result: -10 °C
